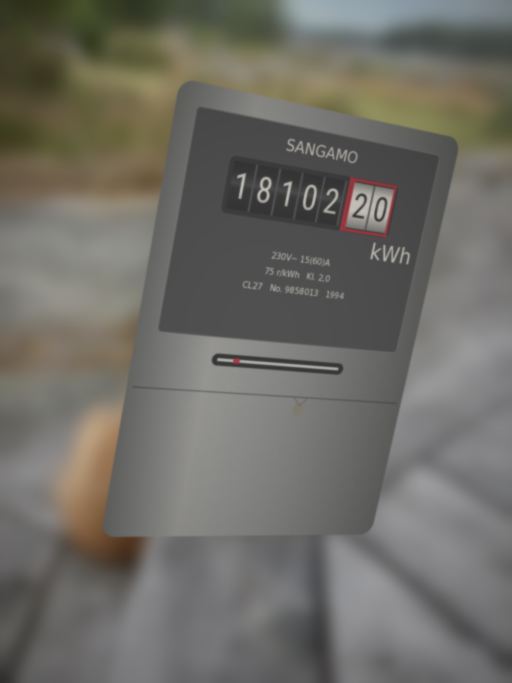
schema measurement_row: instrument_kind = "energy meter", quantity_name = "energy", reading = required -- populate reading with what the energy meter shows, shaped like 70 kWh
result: 18102.20 kWh
